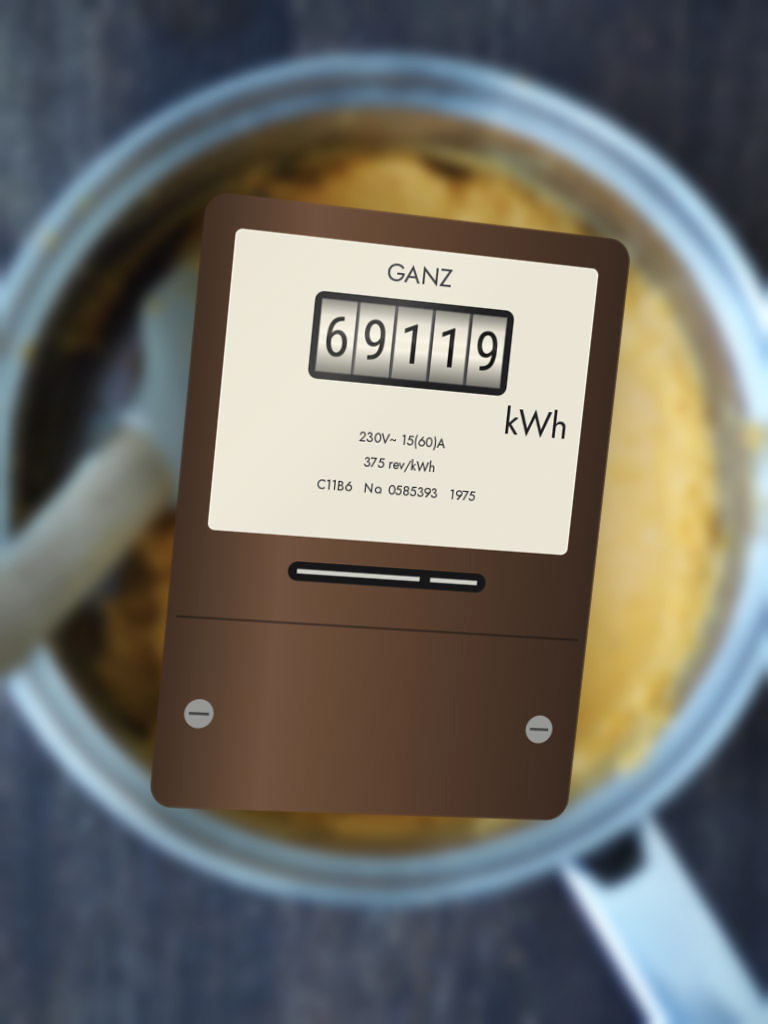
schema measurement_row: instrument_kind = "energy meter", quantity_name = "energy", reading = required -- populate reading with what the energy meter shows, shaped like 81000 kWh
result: 69119 kWh
